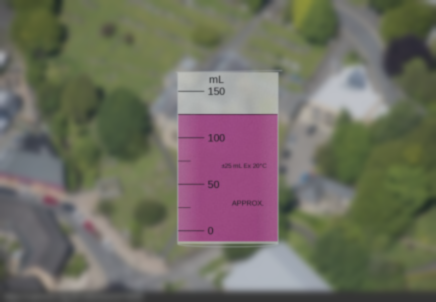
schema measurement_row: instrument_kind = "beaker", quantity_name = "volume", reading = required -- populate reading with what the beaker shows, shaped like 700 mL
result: 125 mL
